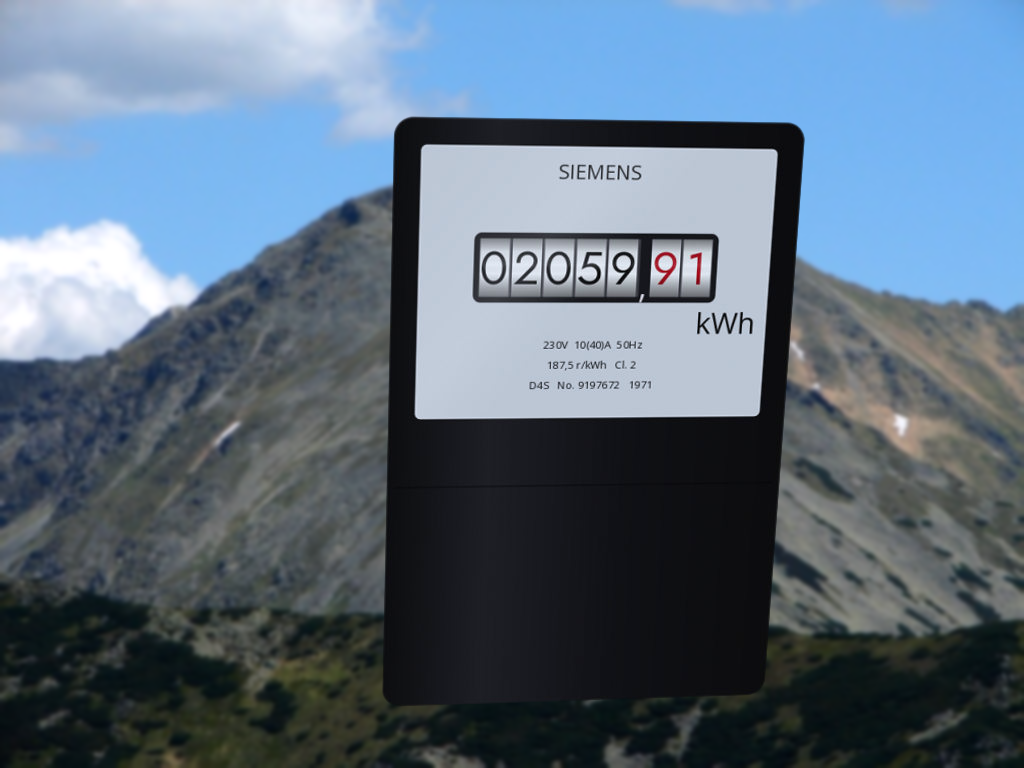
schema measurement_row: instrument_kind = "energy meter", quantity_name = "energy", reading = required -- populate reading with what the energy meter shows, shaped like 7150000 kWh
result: 2059.91 kWh
